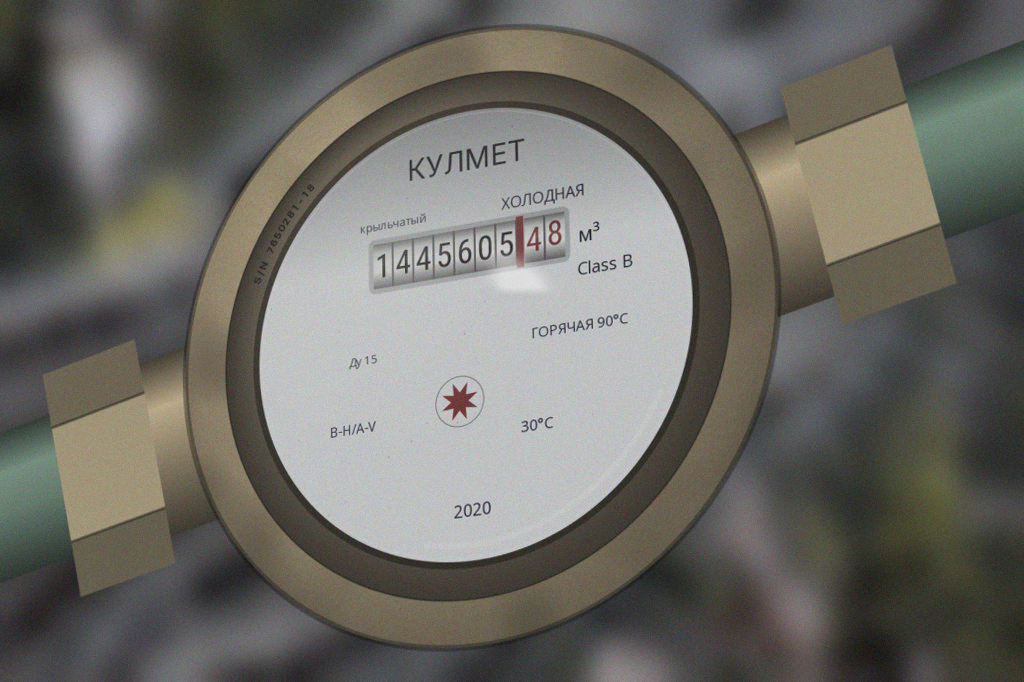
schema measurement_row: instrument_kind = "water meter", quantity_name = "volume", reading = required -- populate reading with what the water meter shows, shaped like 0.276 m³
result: 1445605.48 m³
